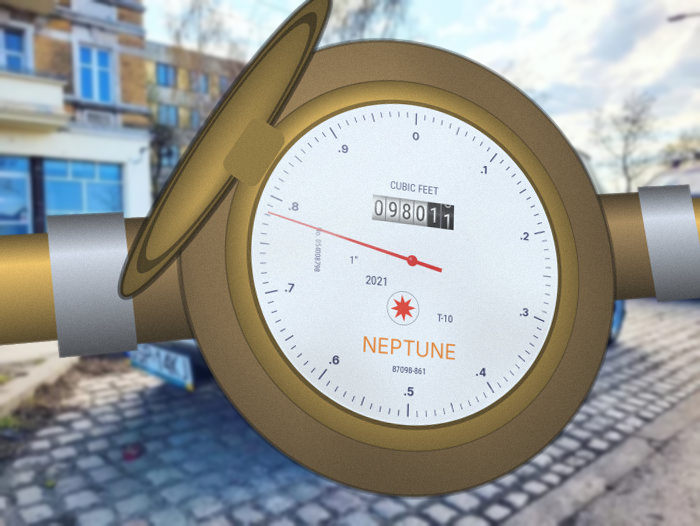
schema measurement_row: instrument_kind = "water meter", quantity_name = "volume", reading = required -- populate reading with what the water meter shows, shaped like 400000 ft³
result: 98010.78 ft³
